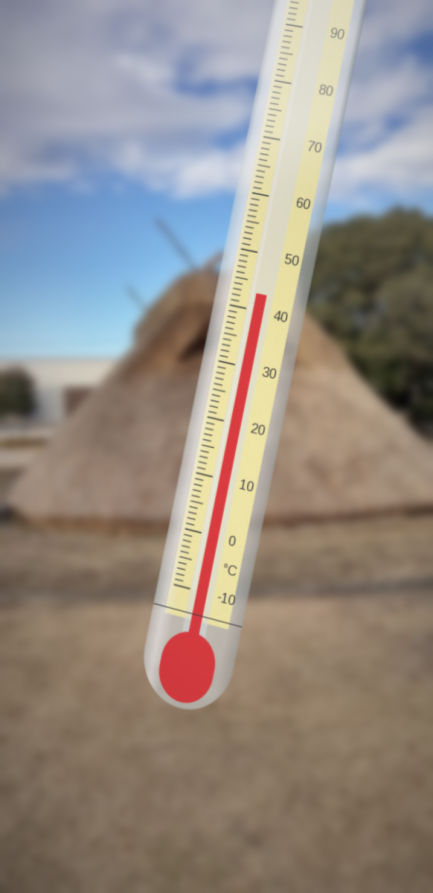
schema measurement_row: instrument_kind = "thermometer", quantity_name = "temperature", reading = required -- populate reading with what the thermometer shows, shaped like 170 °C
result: 43 °C
